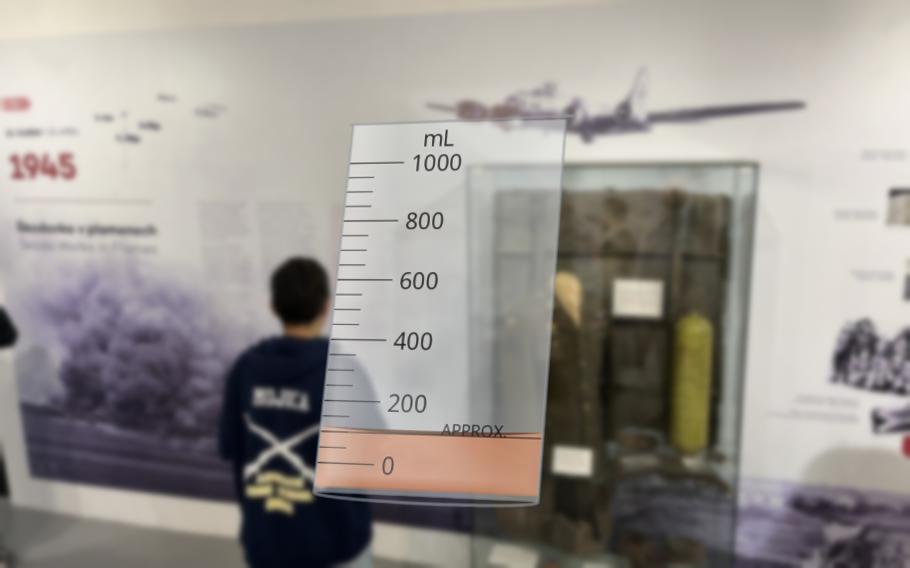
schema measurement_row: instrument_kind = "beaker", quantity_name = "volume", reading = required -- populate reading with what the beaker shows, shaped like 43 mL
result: 100 mL
